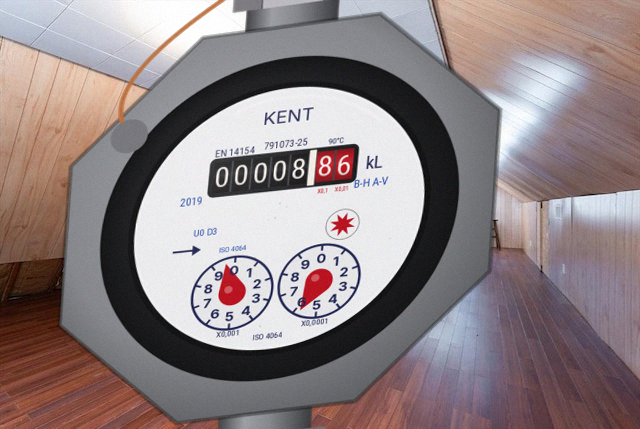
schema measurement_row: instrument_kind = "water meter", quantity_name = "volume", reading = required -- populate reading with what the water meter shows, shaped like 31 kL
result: 8.8595 kL
